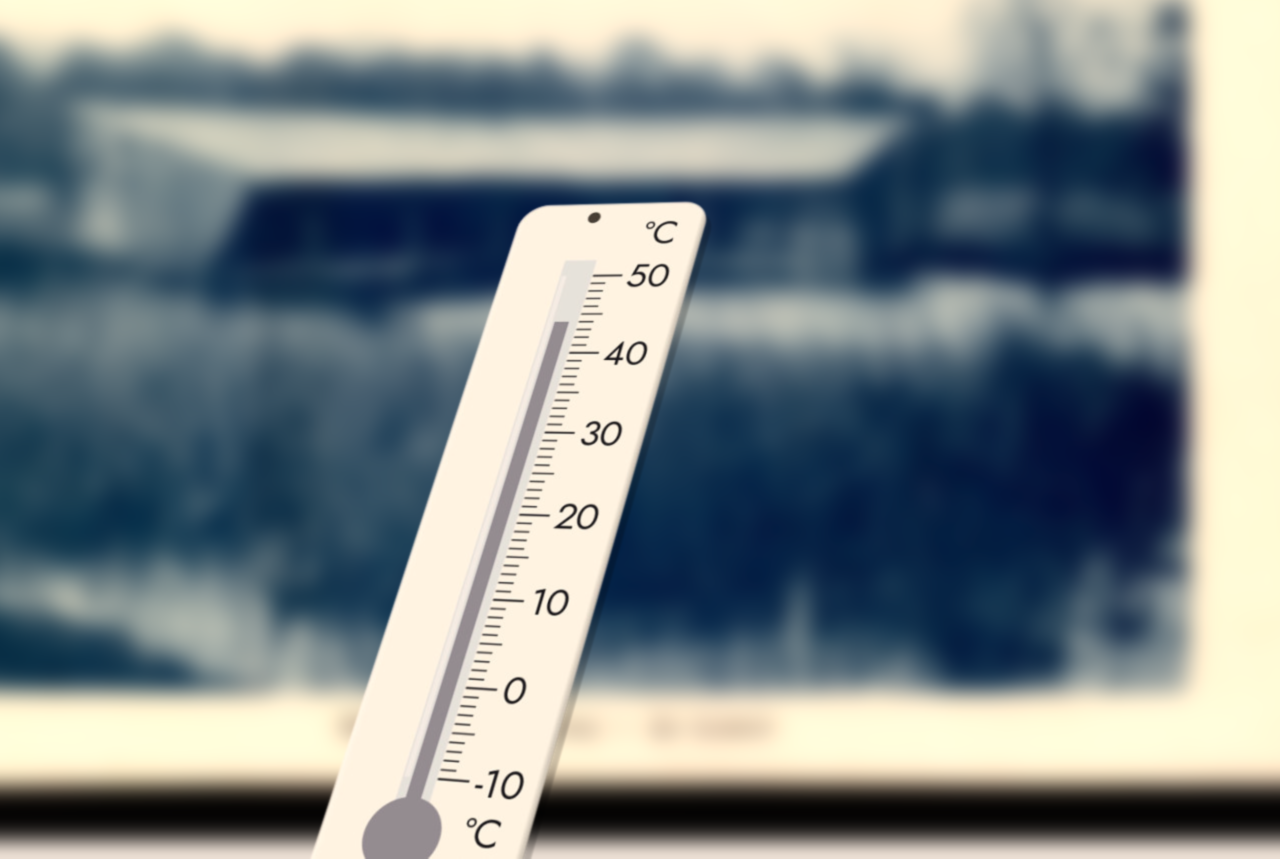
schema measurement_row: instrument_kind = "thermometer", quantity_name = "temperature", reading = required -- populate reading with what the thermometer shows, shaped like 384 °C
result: 44 °C
